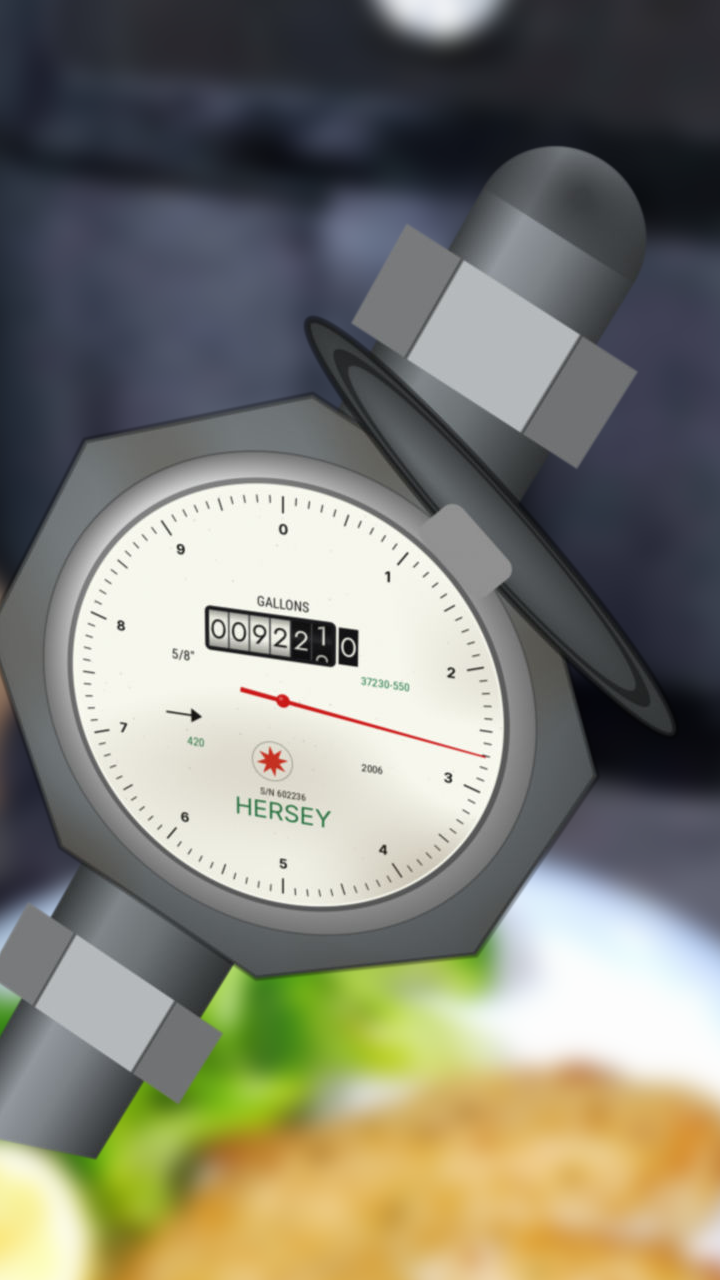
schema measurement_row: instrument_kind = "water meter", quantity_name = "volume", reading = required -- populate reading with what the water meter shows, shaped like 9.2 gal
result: 92212.7 gal
